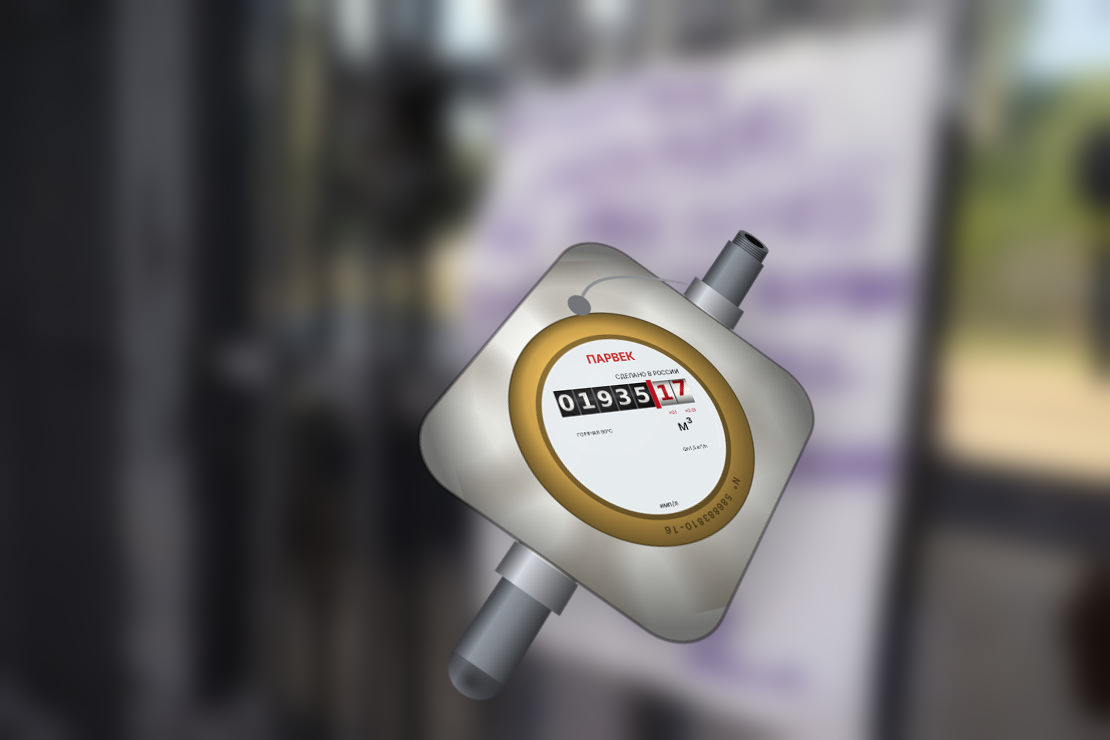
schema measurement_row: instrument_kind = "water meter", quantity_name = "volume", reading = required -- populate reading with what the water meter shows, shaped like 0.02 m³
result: 1935.17 m³
